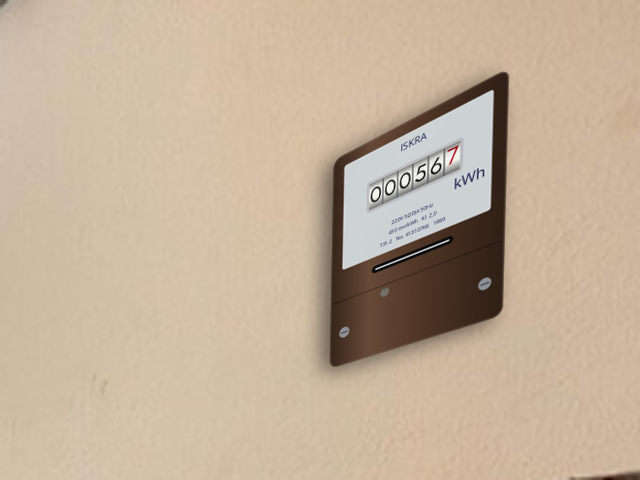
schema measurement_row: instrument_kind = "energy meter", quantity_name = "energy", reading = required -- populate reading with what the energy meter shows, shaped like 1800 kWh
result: 56.7 kWh
